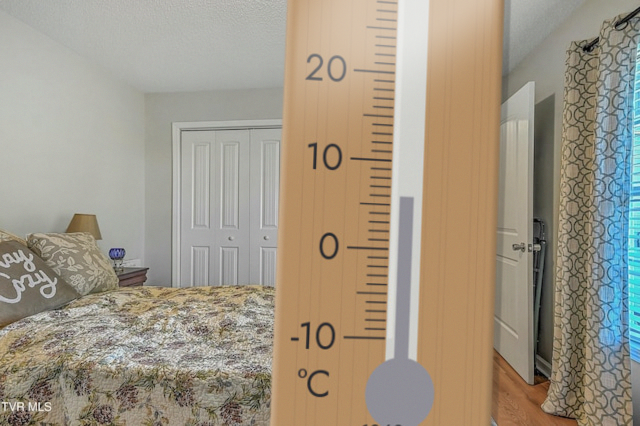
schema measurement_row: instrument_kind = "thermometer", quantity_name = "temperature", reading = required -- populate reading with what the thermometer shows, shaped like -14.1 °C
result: 6 °C
